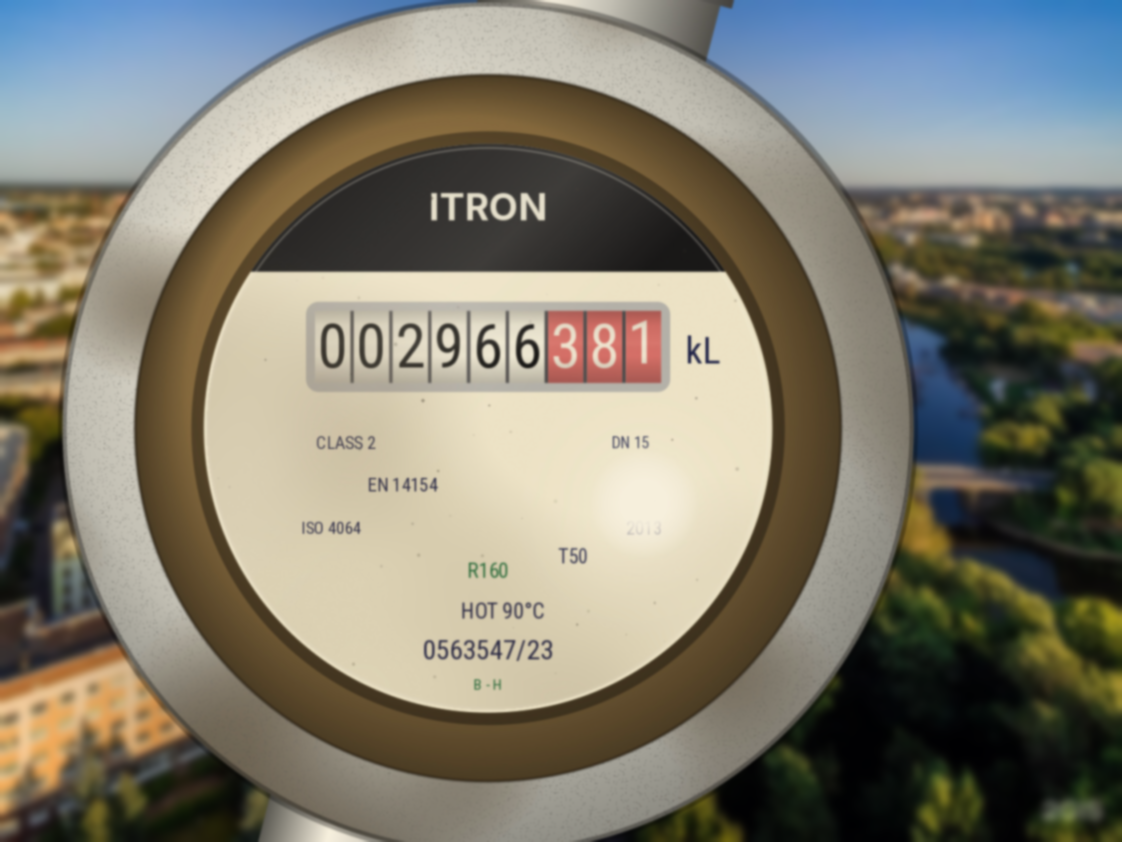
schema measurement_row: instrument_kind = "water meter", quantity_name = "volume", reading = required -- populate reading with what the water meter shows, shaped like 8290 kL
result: 2966.381 kL
